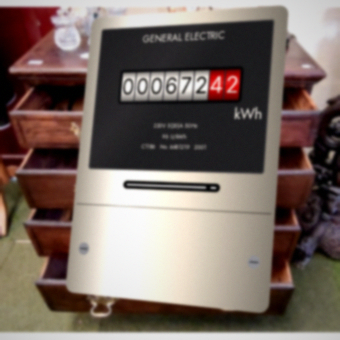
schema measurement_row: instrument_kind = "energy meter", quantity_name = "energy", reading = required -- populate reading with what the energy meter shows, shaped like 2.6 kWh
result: 672.42 kWh
